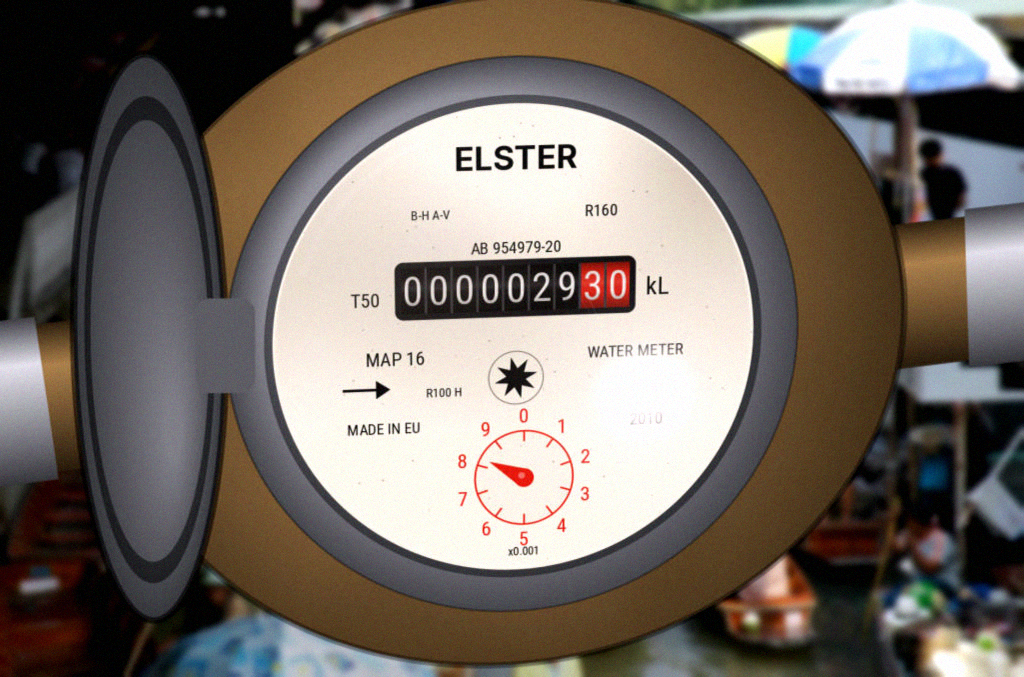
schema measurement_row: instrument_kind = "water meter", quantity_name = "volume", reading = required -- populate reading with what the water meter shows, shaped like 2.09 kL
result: 29.308 kL
